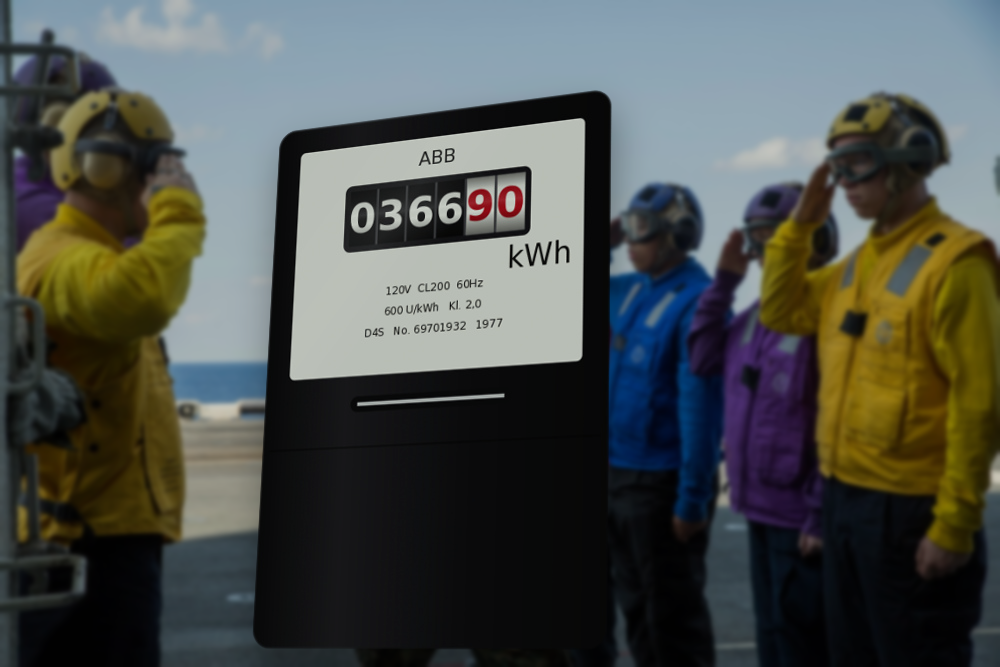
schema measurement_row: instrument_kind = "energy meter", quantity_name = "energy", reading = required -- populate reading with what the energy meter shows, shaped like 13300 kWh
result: 366.90 kWh
